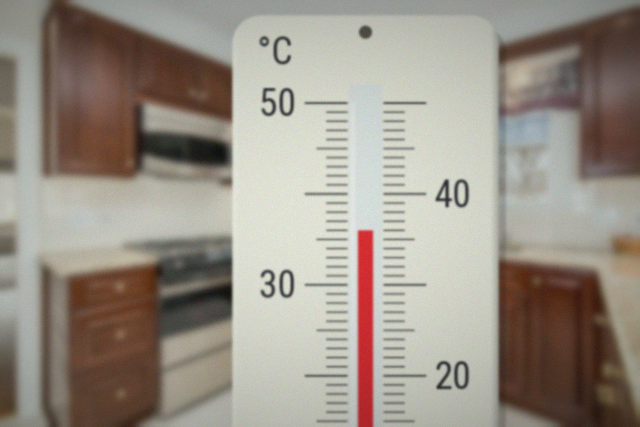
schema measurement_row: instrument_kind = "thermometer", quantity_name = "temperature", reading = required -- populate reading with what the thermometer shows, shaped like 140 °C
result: 36 °C
